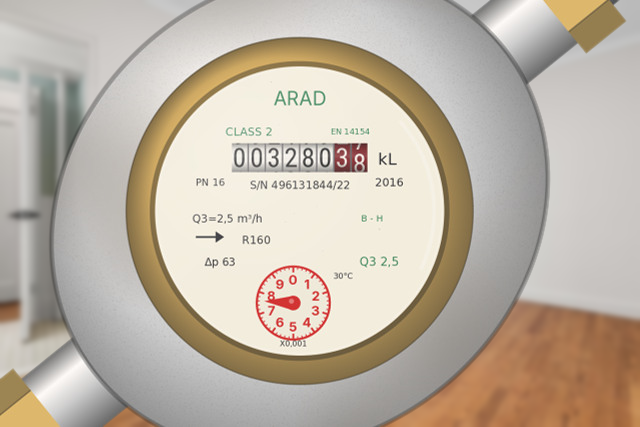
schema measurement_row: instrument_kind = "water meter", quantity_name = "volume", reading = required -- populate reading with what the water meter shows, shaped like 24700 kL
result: 3280.377 kL
